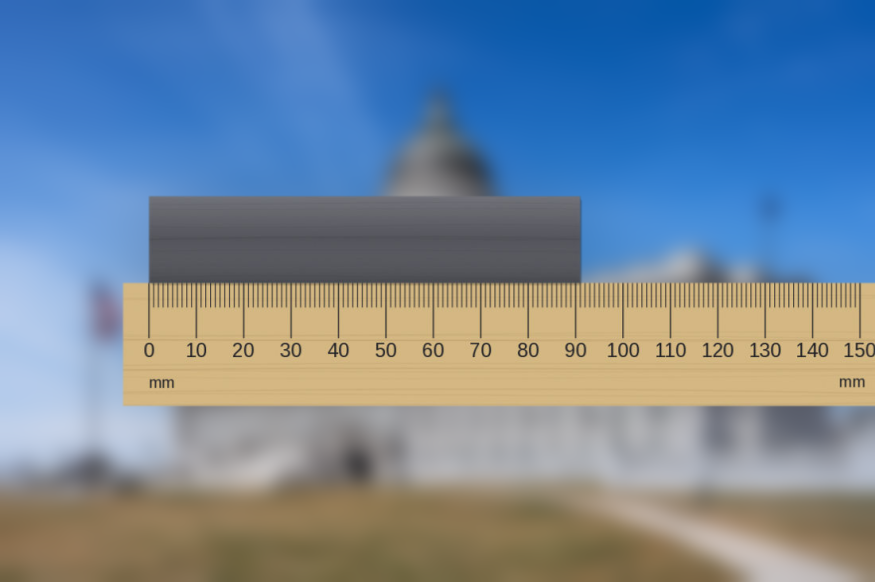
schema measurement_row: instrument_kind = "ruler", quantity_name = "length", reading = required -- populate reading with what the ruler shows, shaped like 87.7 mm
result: 91 mm
